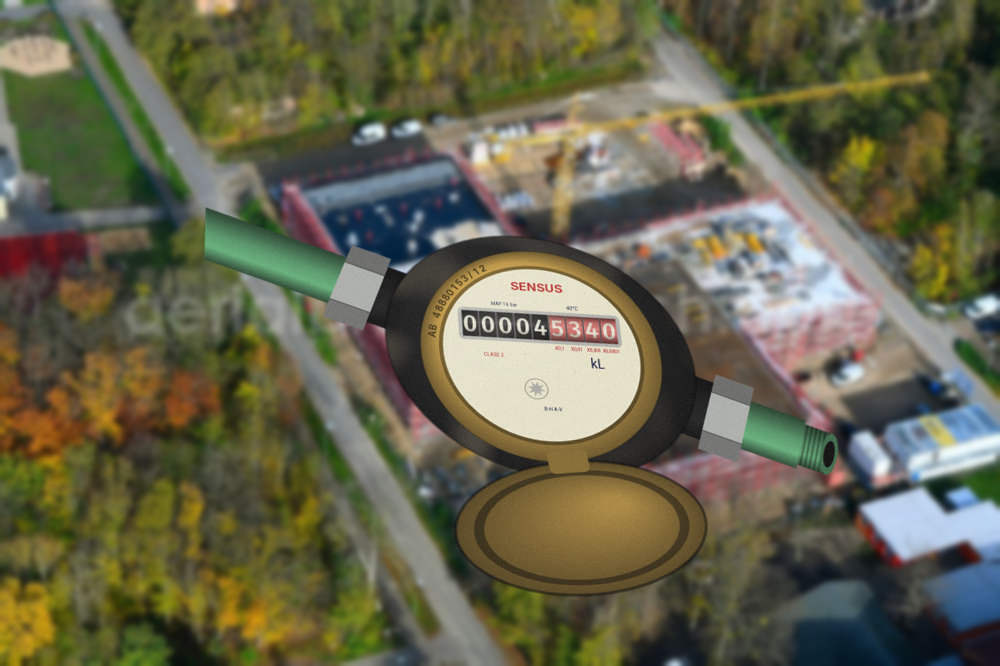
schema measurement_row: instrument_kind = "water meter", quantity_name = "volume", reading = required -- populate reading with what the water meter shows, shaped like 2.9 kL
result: 4.5340 kL
